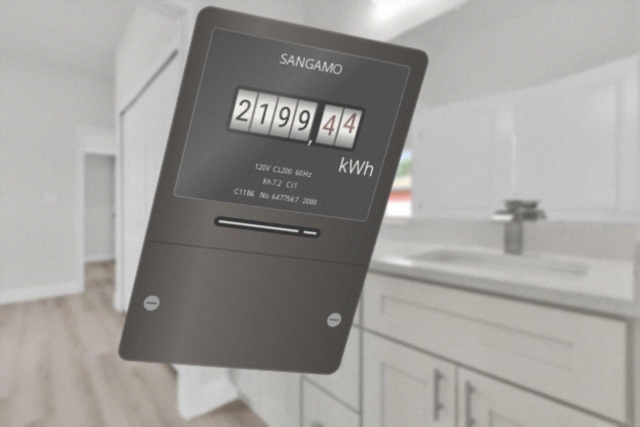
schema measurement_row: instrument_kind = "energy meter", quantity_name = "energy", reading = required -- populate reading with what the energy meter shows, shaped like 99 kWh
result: 2199.44 kWh
